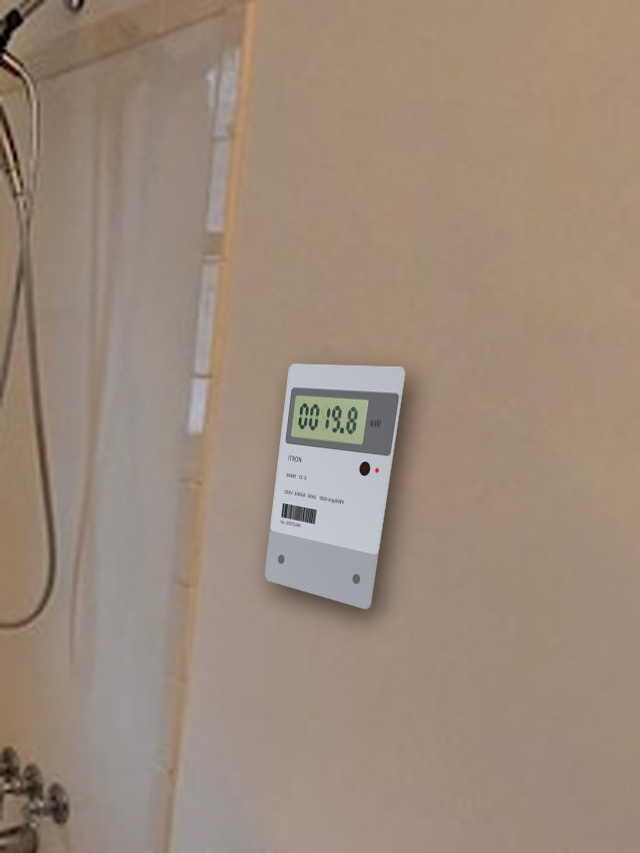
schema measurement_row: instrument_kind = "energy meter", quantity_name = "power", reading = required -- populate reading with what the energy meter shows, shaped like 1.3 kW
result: 19.8 kW
